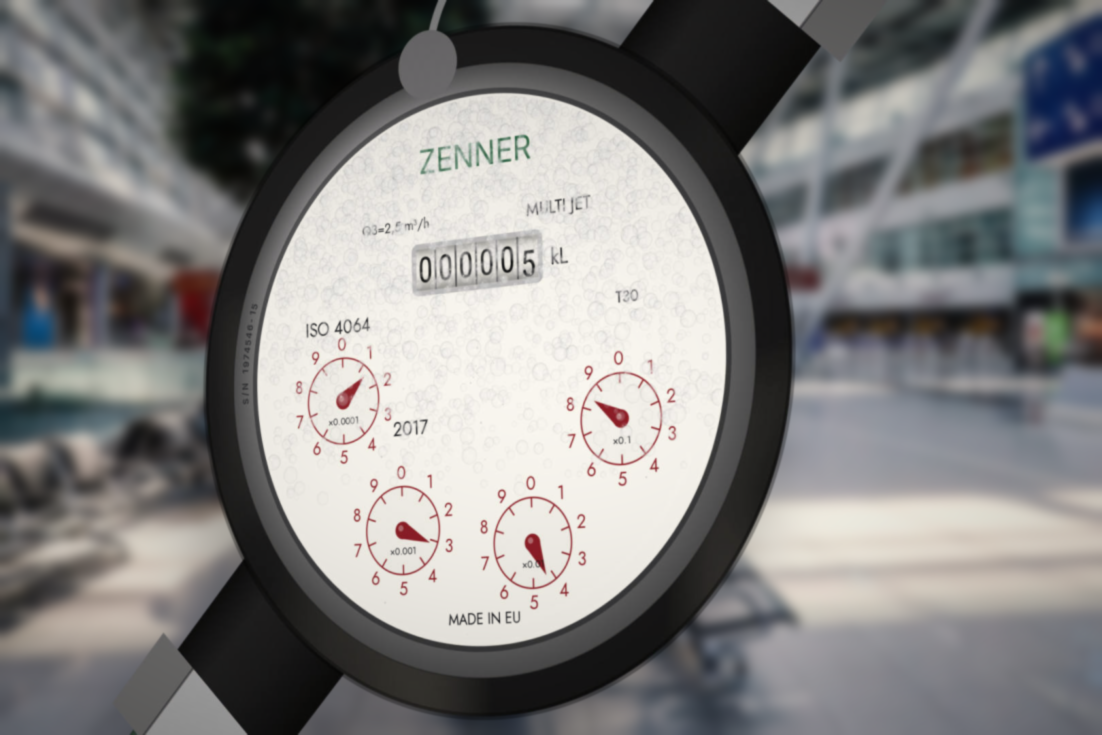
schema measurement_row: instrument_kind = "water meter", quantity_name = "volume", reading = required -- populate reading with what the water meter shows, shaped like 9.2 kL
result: 4.8431 kL
